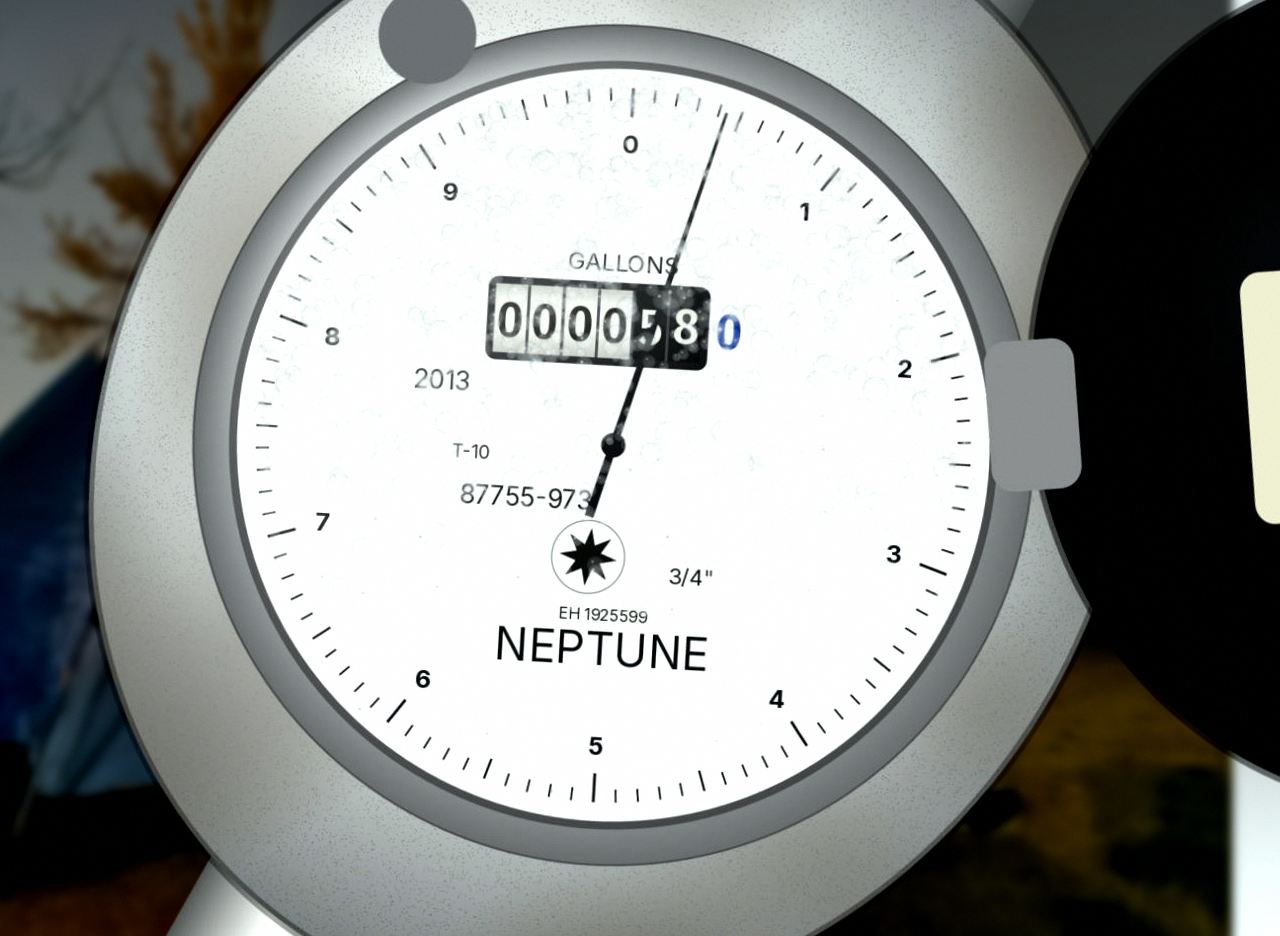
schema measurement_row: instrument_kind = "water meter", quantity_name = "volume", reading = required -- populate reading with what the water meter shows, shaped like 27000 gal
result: 580.4 gal
